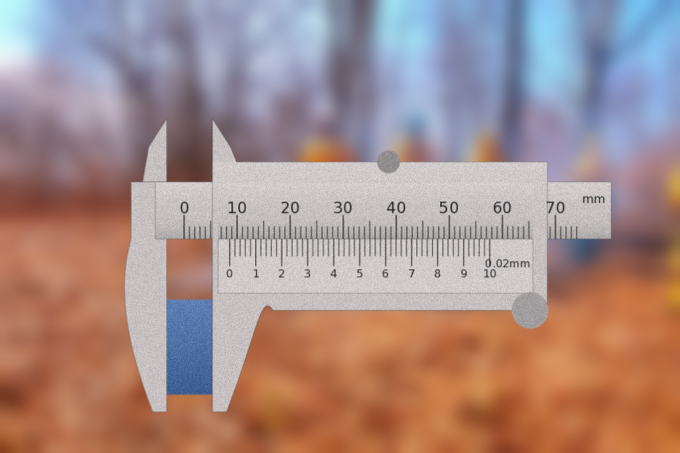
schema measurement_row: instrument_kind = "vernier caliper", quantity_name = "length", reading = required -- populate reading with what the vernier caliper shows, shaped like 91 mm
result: 8.6 mm
